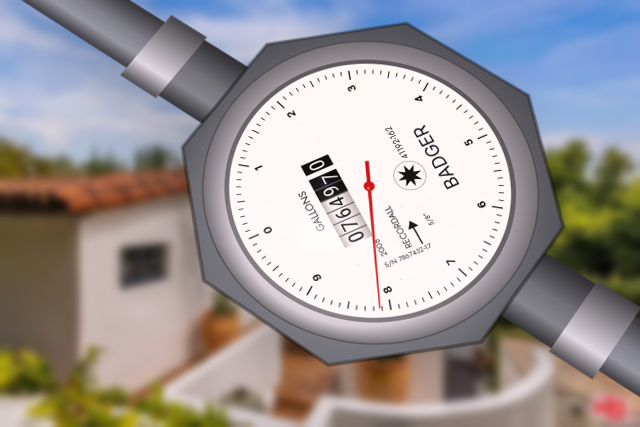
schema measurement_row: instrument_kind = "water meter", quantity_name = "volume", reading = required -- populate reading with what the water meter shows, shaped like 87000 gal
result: 764968.1 gal
